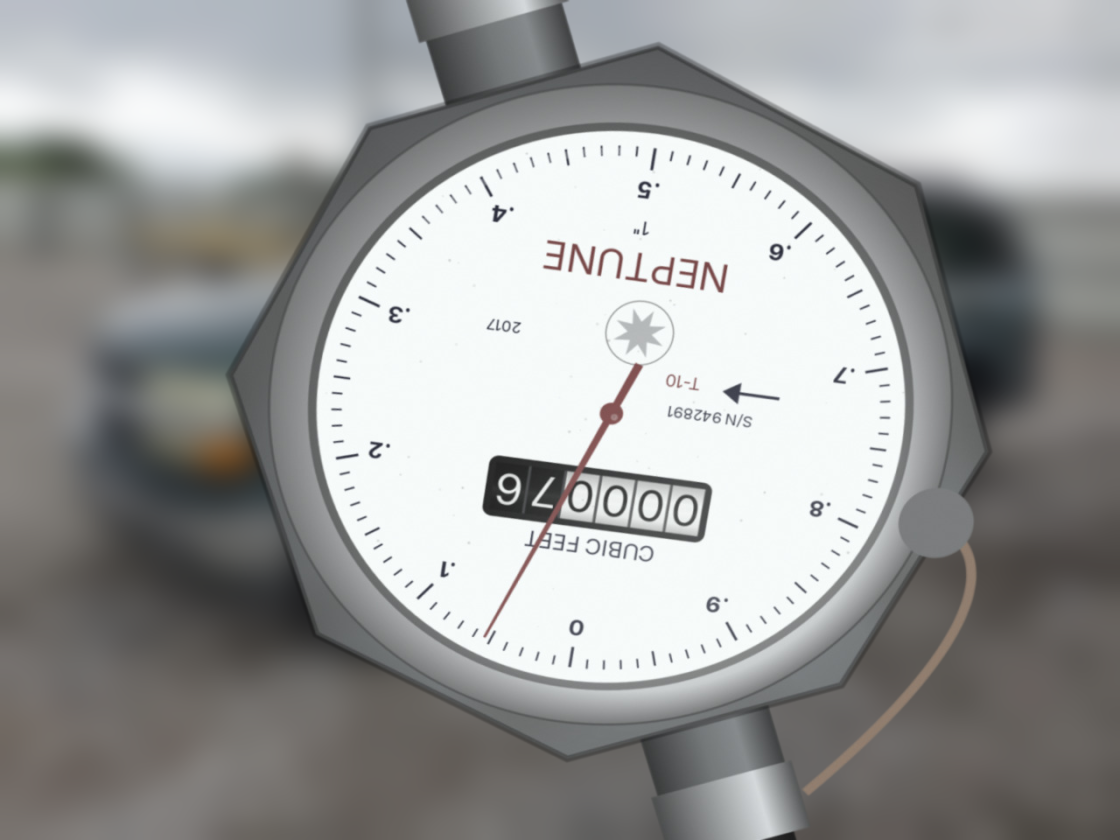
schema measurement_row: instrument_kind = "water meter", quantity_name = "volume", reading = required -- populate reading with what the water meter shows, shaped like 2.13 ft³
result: 76.05 ft³
